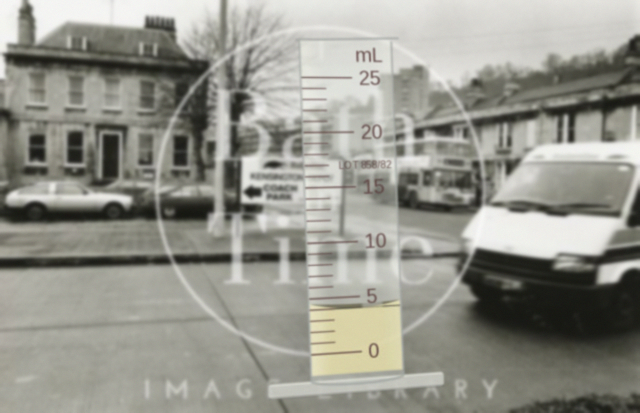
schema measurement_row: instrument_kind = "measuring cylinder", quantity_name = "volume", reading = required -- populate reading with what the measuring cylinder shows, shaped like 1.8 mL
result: 4 mL
